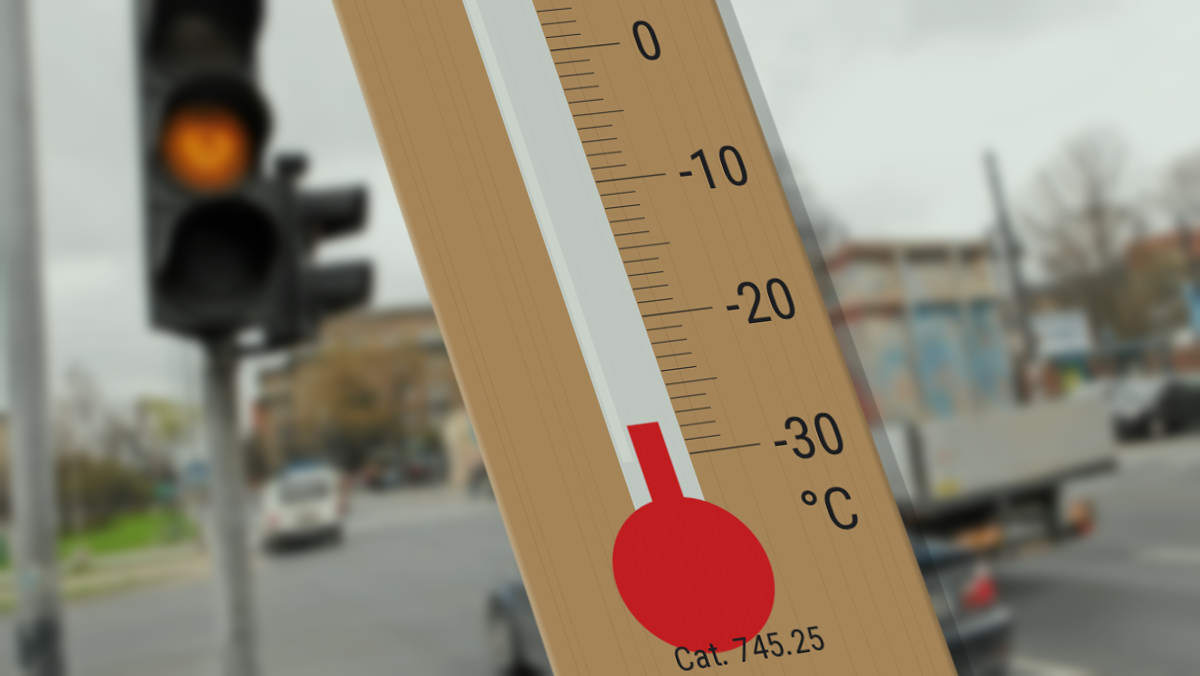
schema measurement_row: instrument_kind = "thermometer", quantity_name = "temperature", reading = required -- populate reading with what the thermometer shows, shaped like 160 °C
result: -27.5 °C
